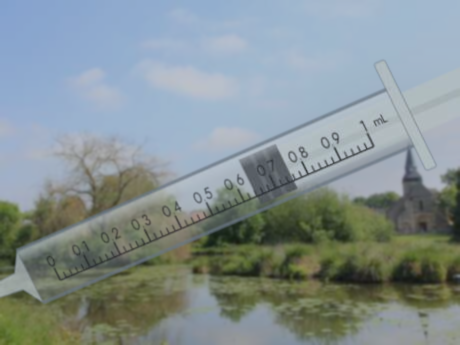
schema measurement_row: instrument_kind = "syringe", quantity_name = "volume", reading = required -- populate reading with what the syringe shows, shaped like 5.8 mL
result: 0.64 mL
